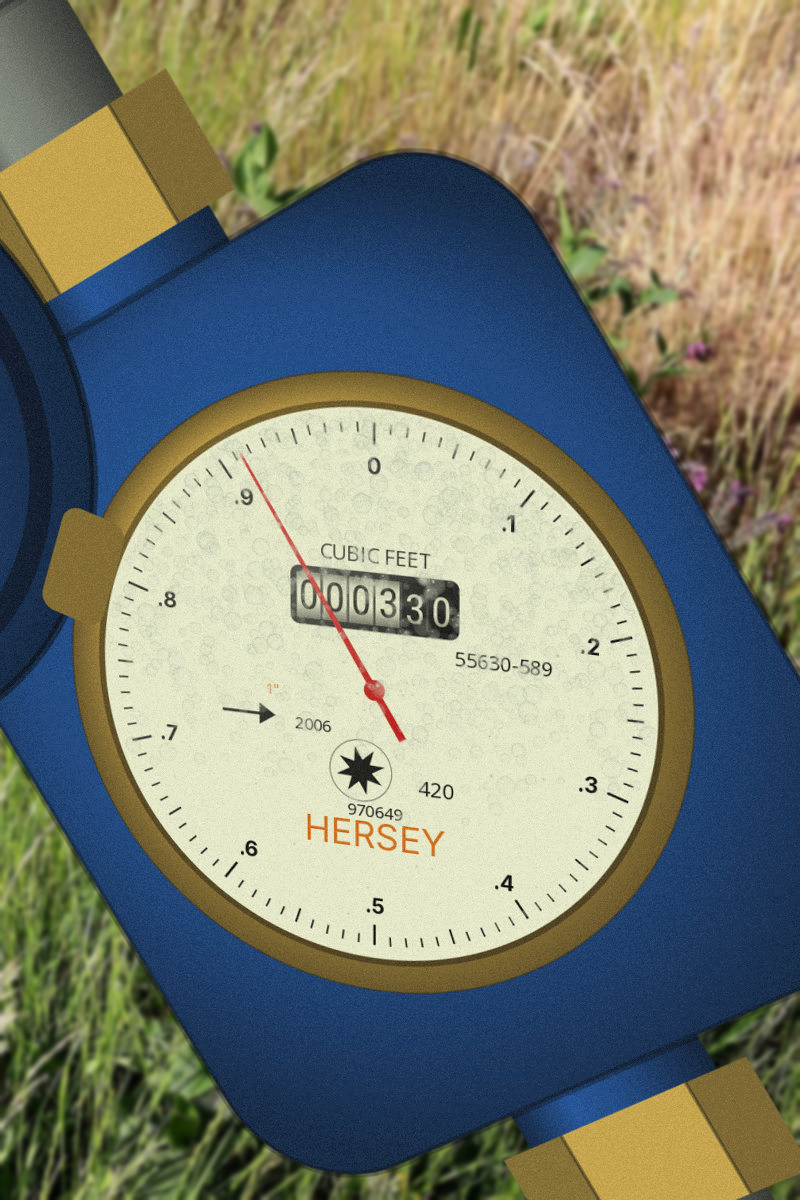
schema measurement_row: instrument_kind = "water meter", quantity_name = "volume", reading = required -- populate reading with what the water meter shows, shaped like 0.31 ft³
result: 329.91 ft³
